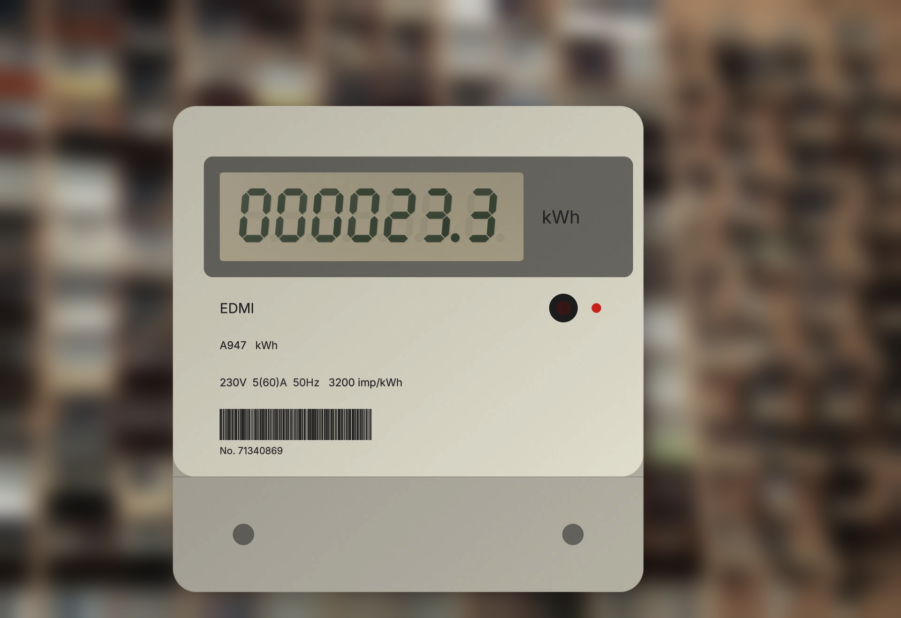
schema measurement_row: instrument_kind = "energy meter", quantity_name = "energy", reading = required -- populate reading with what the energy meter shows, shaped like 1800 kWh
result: 23.3 kWh
